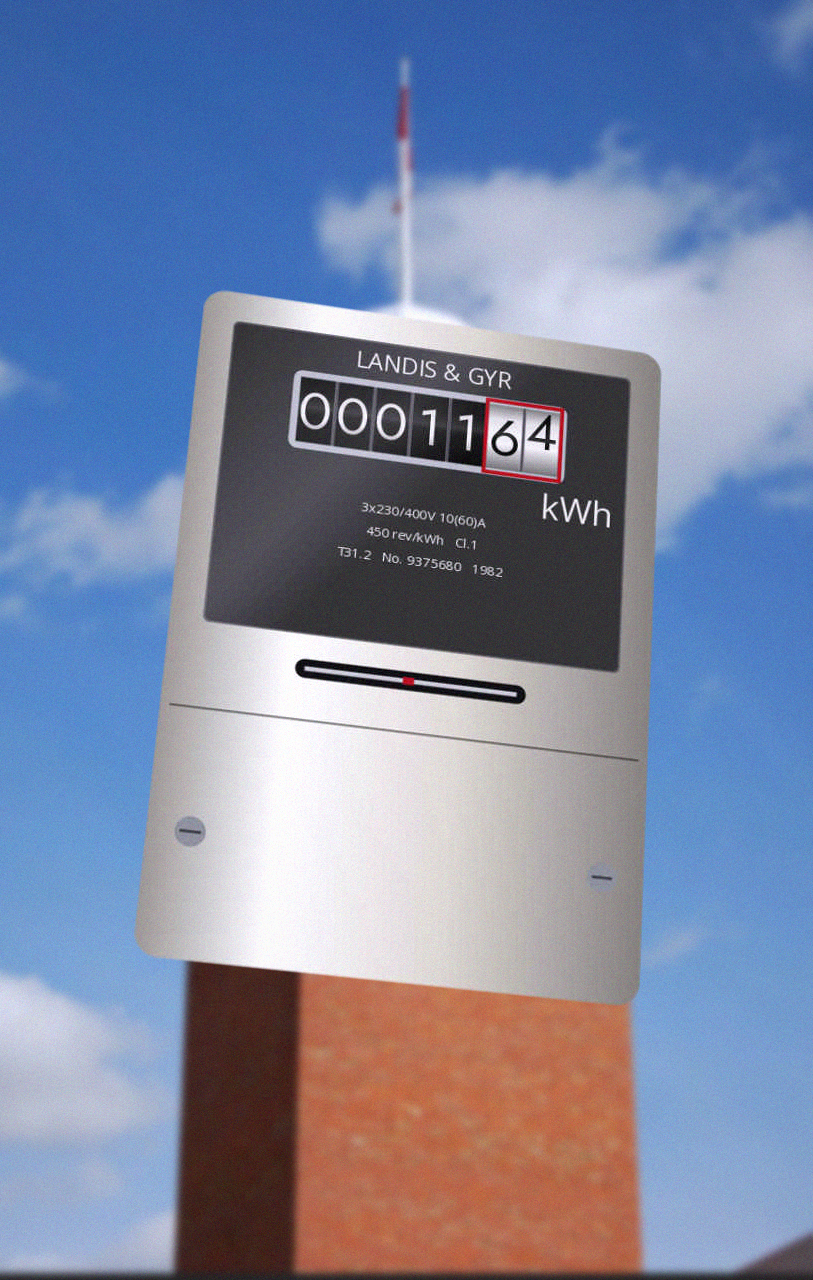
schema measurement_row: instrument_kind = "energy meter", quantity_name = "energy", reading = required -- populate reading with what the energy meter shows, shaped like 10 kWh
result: 11.64 kWh
